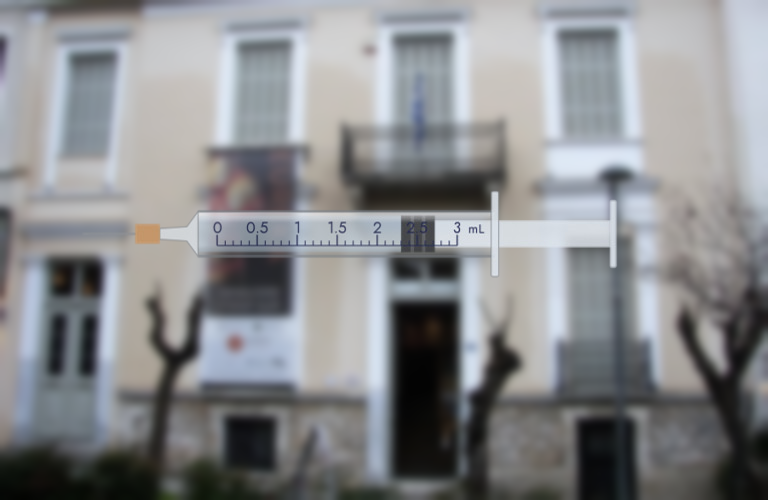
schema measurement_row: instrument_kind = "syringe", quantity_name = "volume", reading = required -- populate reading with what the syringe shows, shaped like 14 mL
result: 2.3 mL
